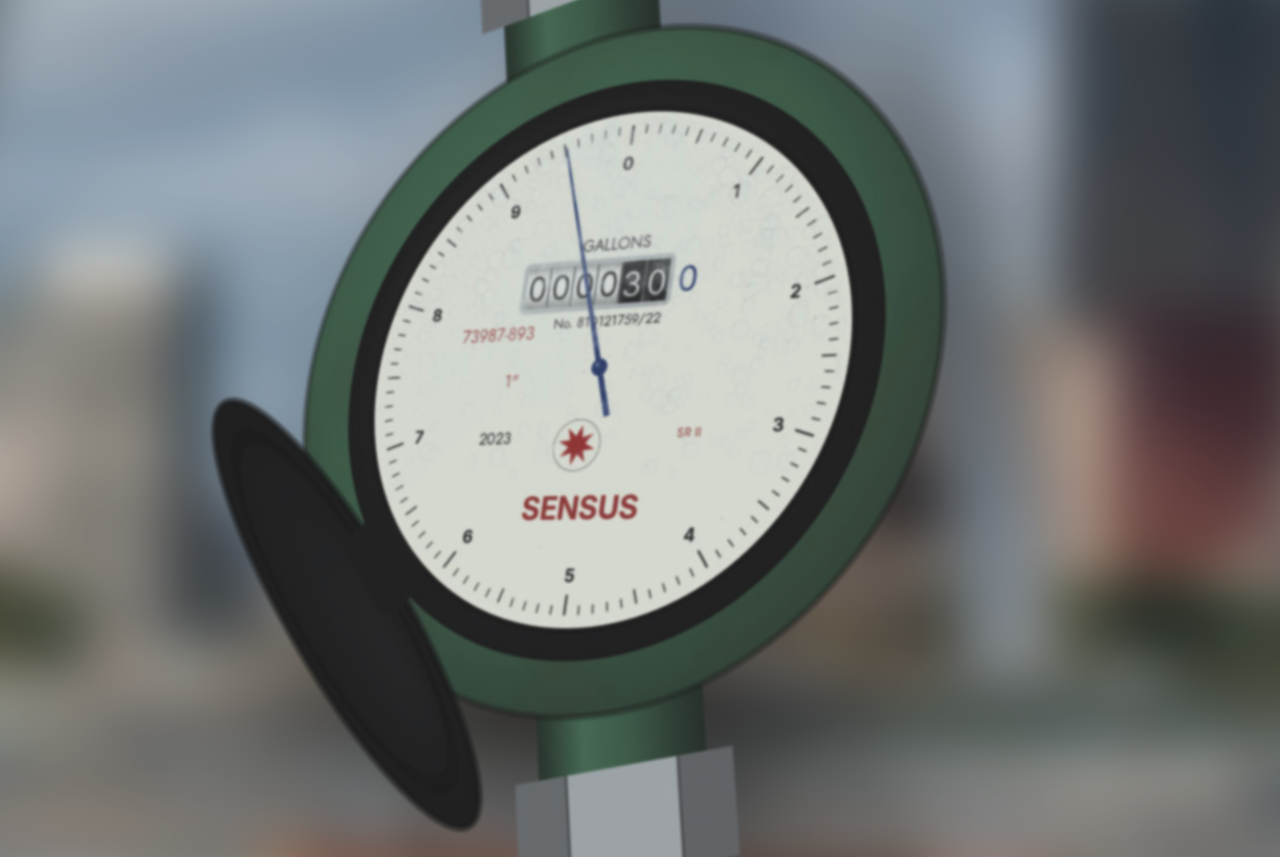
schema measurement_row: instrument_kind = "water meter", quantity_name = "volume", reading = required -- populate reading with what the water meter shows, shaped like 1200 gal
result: 299.5 gal
